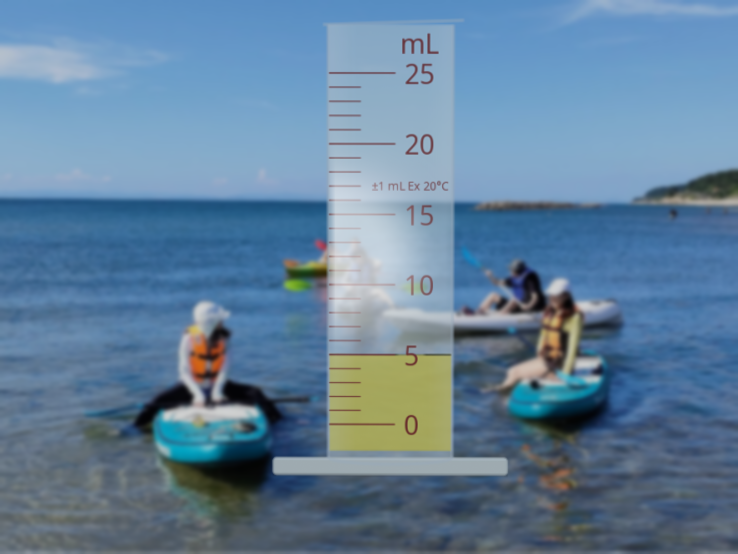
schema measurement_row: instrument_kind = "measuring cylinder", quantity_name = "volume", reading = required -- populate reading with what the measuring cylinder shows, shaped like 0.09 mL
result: 5 mL
